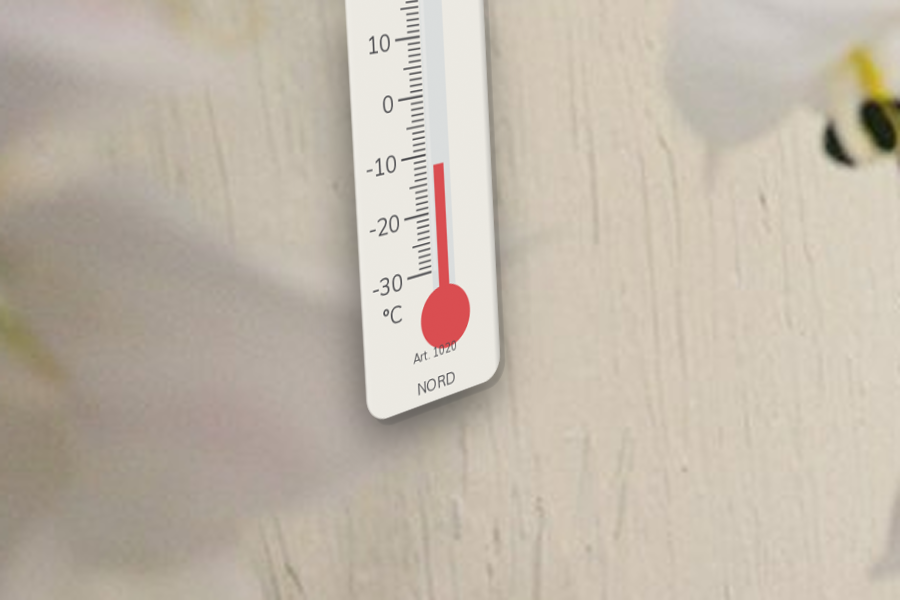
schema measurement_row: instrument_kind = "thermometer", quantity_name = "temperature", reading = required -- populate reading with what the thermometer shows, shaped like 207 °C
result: -12 °C
